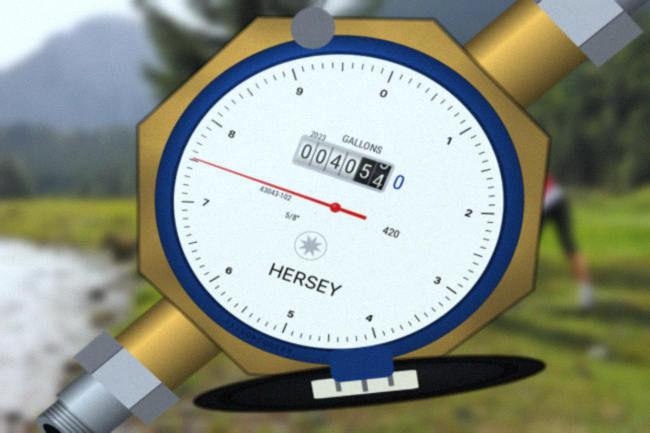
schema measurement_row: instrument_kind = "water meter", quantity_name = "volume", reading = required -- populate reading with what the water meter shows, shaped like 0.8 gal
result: 40537.5 gal
